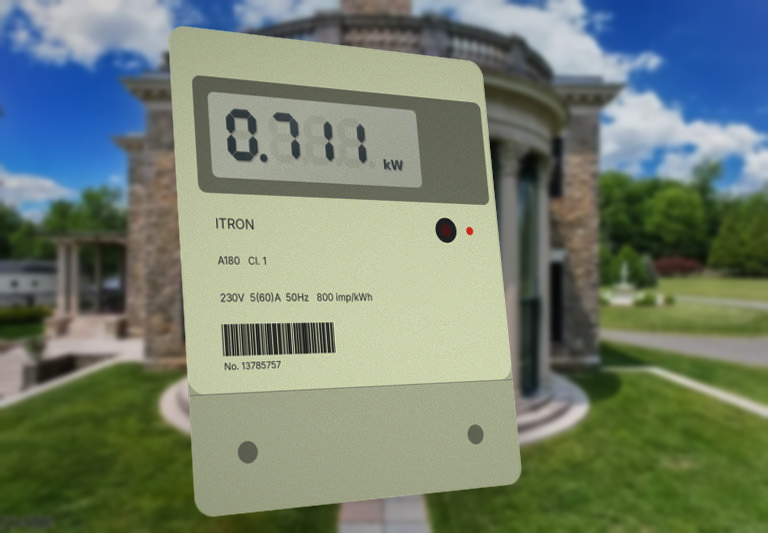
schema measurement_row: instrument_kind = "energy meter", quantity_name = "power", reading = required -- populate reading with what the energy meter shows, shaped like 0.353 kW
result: 0.711 kW
